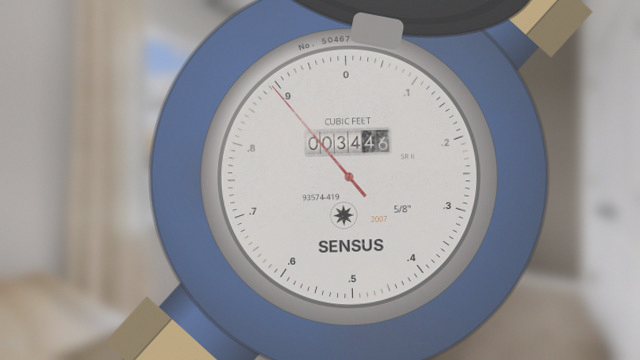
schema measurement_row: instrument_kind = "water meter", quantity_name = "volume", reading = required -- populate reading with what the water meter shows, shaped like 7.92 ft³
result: 3445.89 ft³
